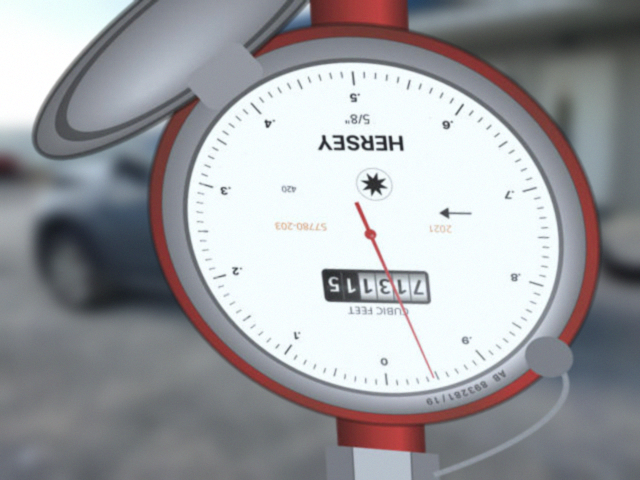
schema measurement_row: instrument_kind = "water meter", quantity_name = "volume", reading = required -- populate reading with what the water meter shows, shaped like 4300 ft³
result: 713114.95 ft³
